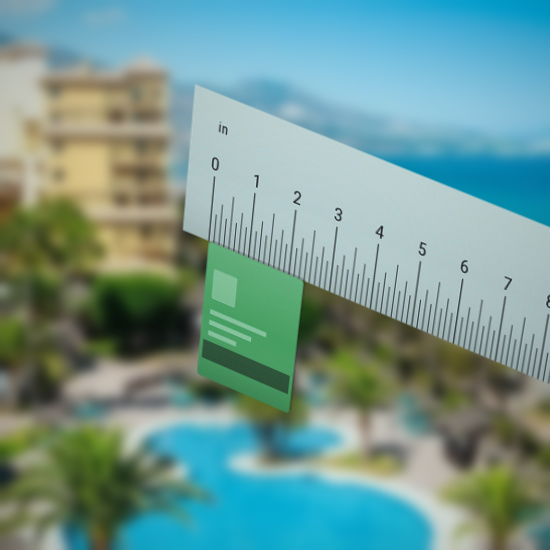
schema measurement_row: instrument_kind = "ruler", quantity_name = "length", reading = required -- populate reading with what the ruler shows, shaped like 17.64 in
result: 2.375 in
